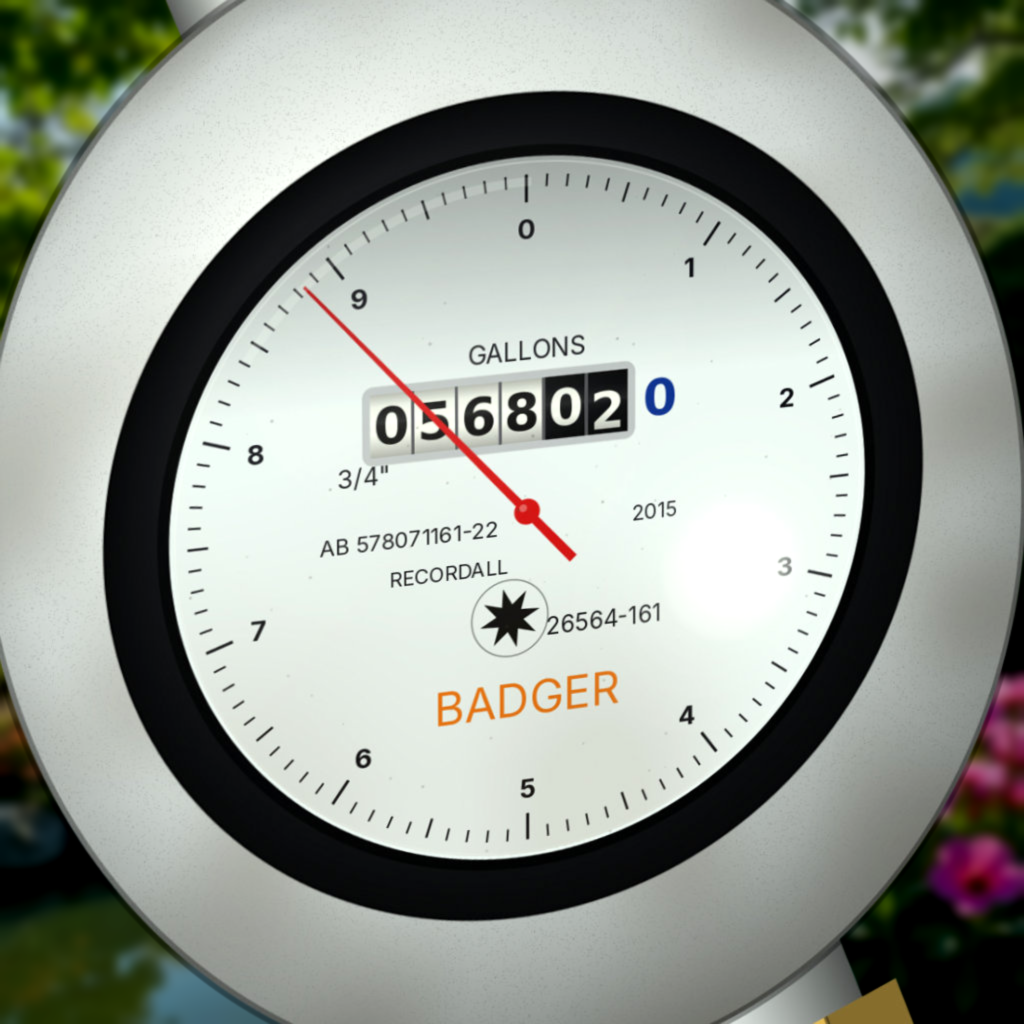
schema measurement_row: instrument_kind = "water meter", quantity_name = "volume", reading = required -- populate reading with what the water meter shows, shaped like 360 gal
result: 568018.8 gal
